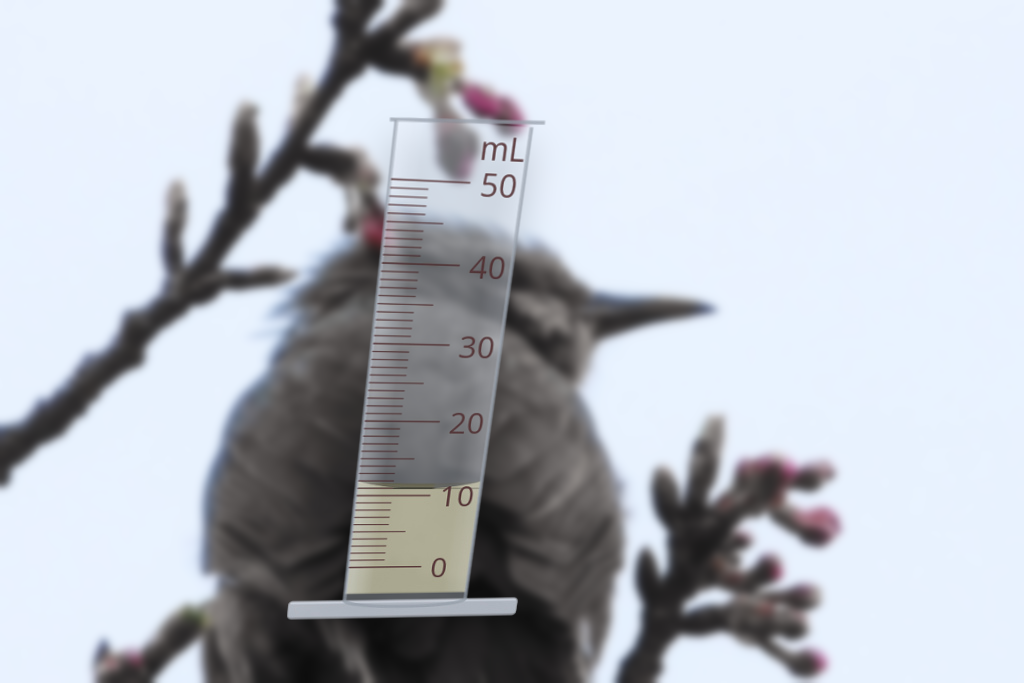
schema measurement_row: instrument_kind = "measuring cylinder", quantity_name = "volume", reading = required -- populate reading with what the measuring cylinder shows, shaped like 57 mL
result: 11 mL
